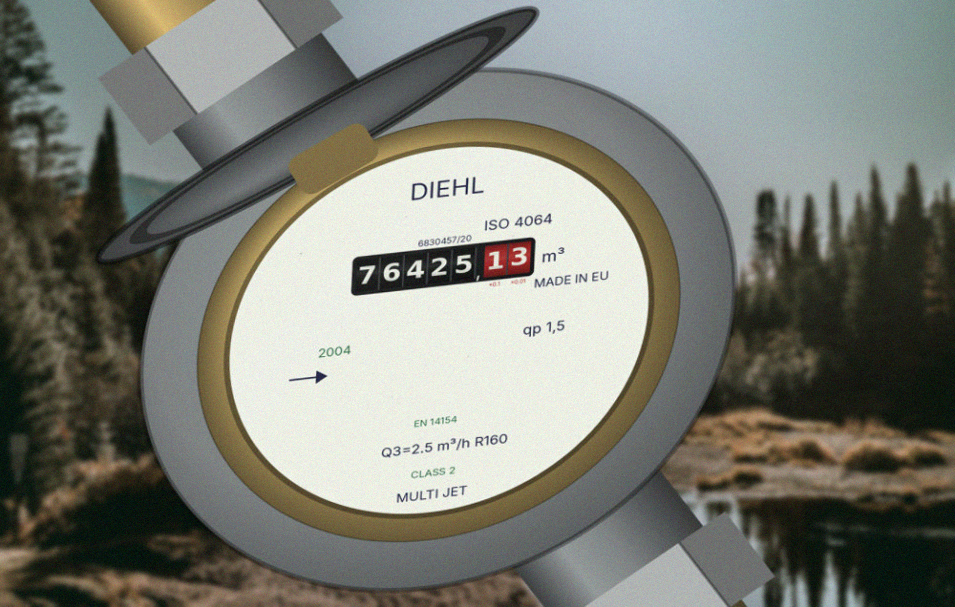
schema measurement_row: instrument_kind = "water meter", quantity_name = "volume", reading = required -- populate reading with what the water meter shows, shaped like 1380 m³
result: 76425.13 m³
